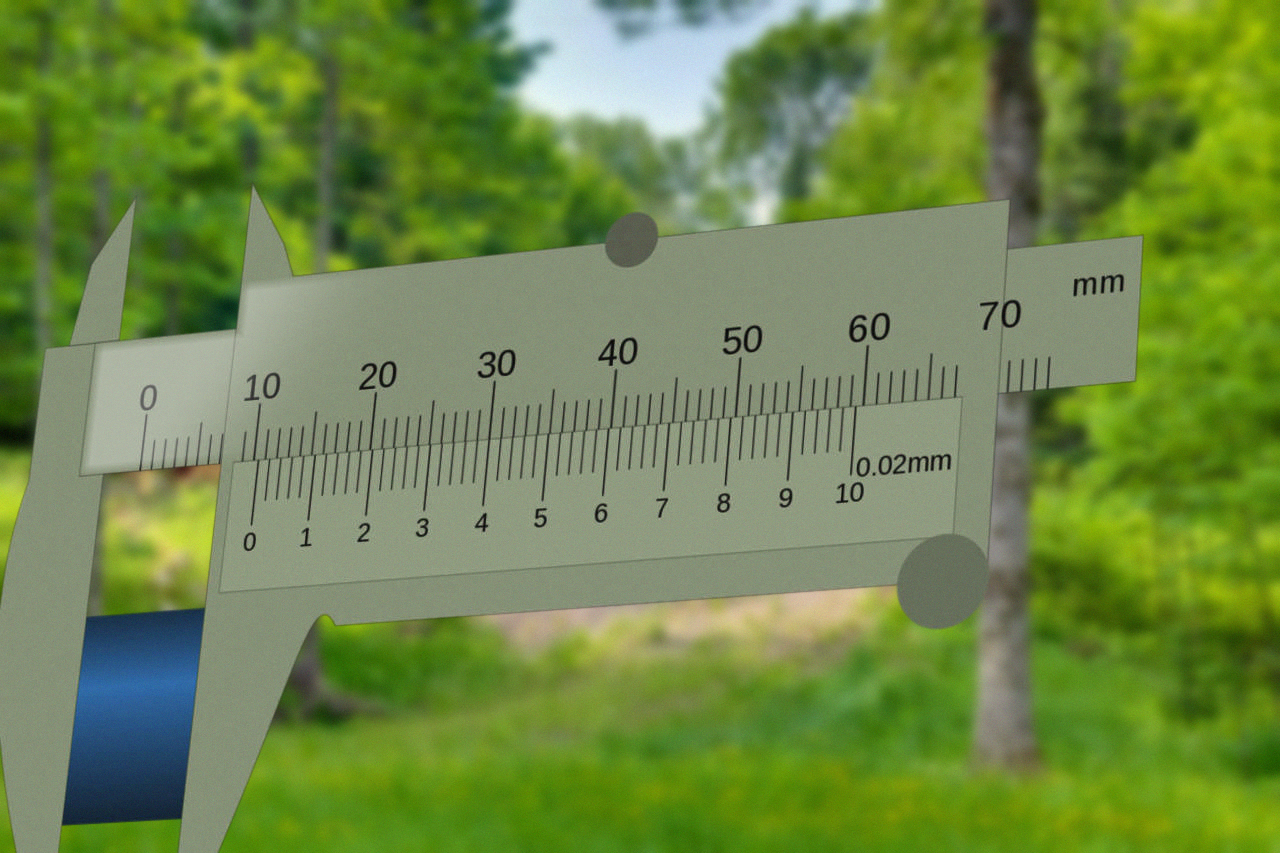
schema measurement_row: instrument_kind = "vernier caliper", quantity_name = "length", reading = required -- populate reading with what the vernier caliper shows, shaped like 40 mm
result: 10.4 mm
